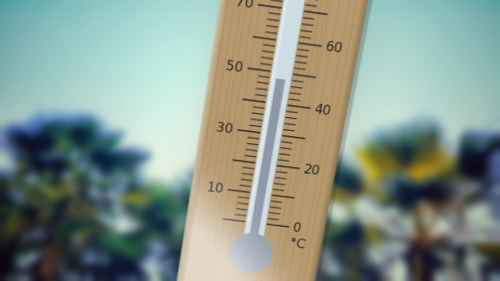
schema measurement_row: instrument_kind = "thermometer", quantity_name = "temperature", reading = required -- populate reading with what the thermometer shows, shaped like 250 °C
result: 48 °C
